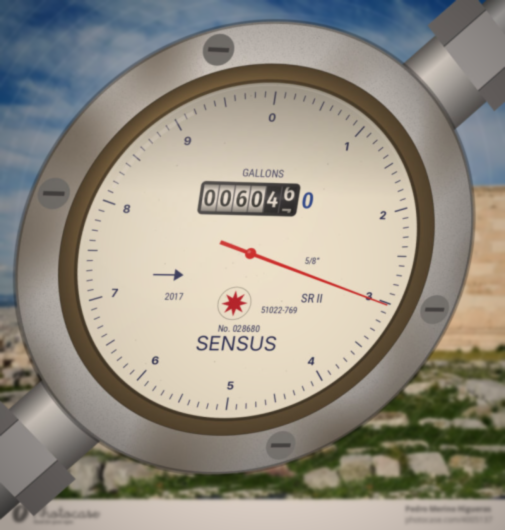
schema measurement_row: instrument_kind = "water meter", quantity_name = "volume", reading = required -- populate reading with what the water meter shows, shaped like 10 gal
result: 60463.0 gal
